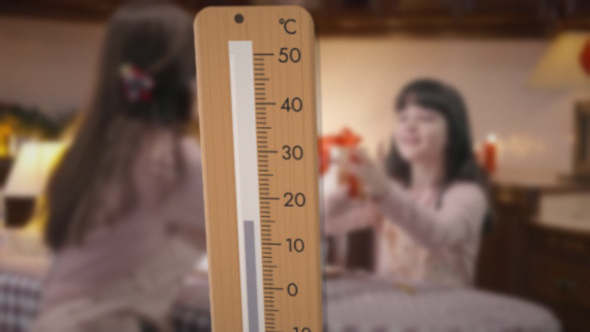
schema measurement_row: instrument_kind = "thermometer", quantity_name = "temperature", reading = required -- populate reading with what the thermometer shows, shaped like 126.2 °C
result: 15 °C
